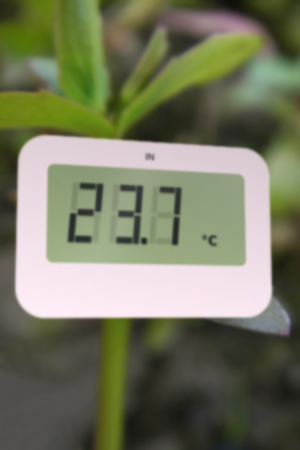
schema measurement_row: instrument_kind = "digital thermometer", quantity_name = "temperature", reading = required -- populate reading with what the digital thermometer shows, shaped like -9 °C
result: 23.7 °C
